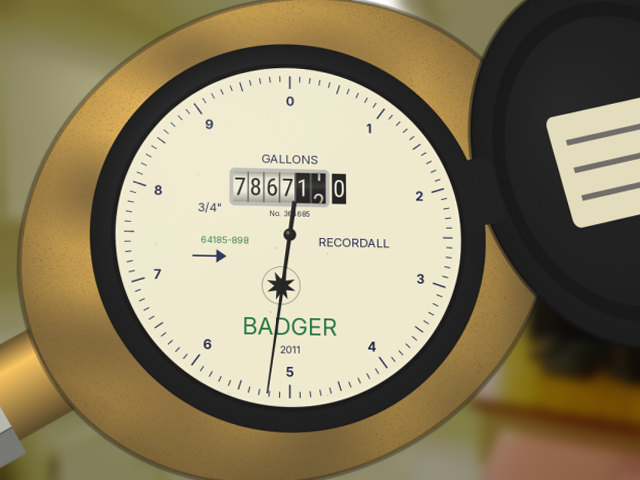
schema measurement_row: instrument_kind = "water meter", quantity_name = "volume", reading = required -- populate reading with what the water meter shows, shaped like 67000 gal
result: 7867115.2 gal
